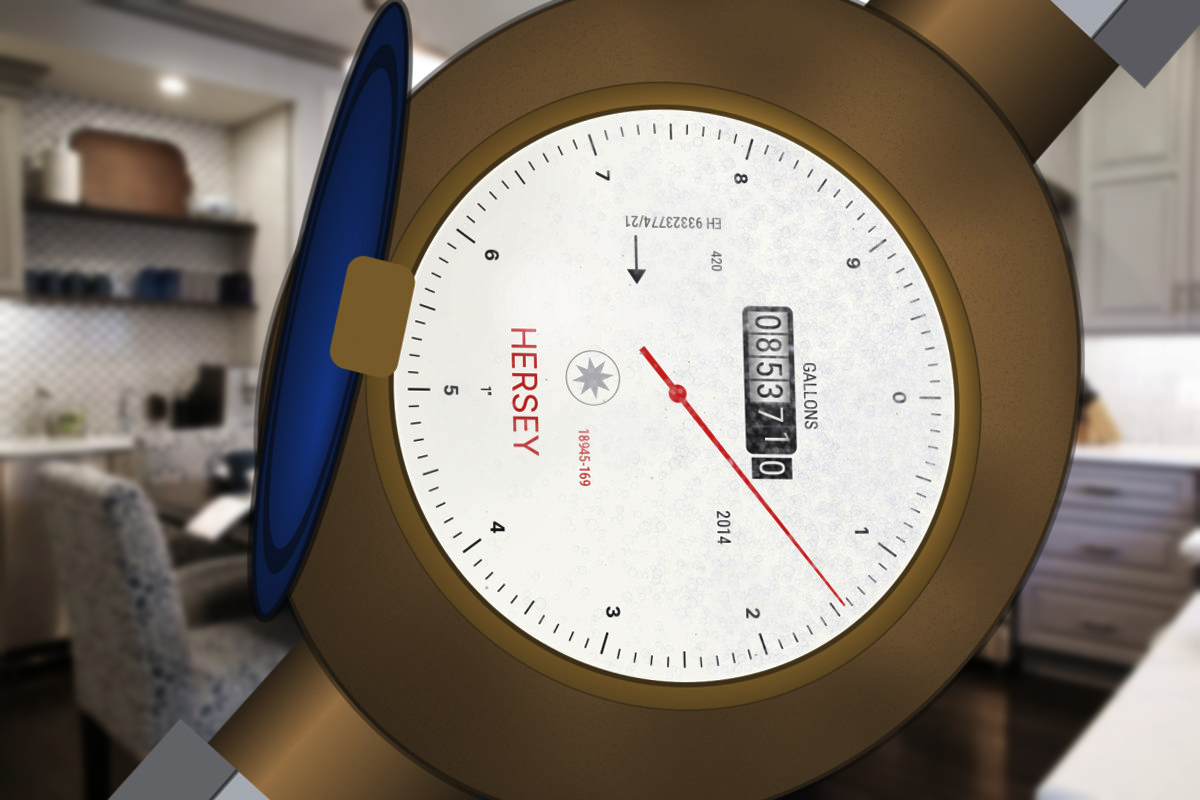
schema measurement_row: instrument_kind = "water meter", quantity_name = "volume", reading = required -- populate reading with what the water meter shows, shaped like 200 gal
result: 853711.4 gal
